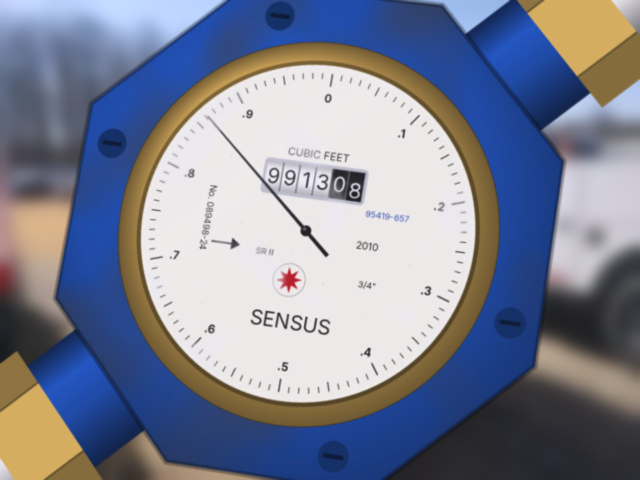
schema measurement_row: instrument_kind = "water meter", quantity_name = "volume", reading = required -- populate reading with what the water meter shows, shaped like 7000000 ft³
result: 991307.86 ft³
